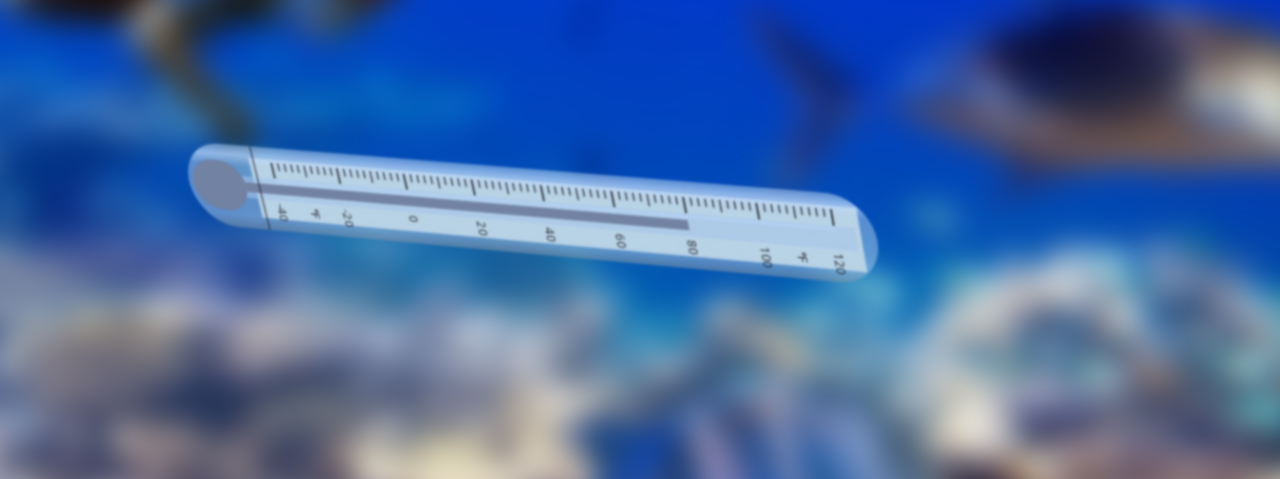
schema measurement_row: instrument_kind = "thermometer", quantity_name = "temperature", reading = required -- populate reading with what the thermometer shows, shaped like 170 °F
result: 80 °F
